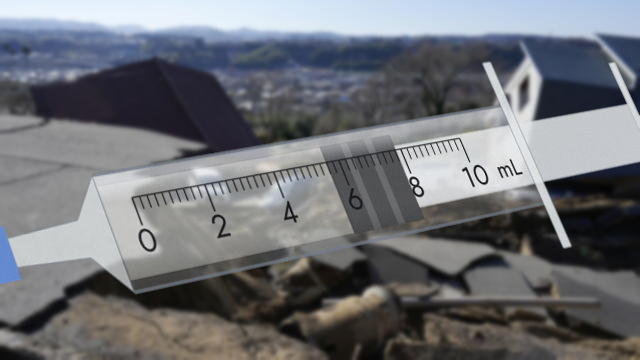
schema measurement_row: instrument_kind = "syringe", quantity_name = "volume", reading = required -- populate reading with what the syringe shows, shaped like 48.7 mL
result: 5.6 mL
